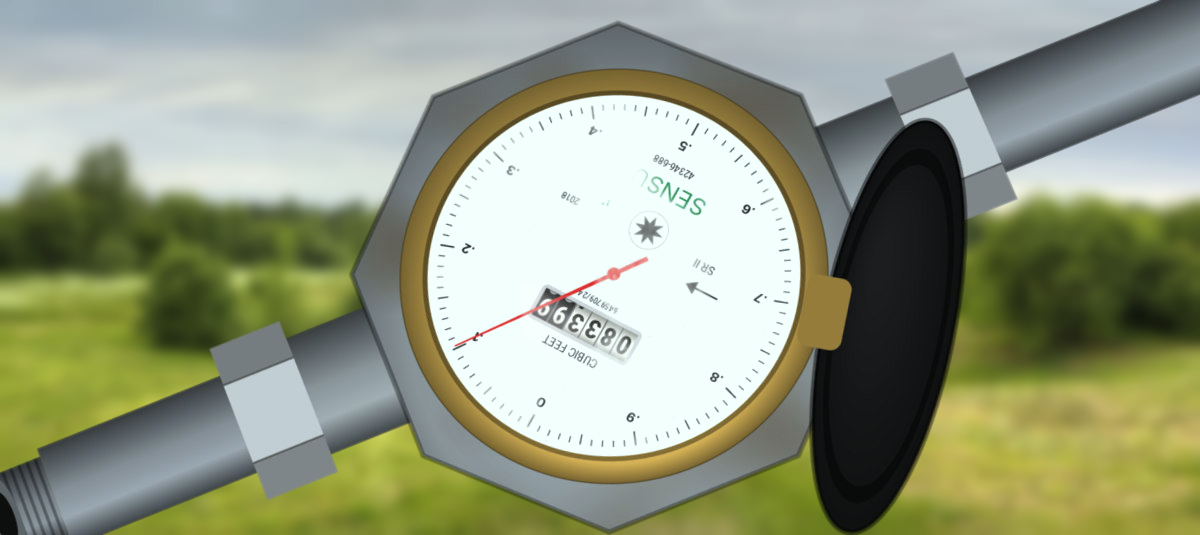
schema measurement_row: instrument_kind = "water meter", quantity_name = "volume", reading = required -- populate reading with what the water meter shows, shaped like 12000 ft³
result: 83399.10 ft³
